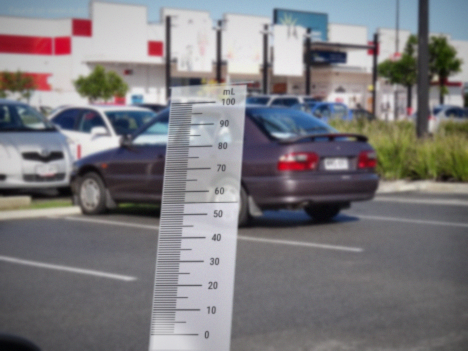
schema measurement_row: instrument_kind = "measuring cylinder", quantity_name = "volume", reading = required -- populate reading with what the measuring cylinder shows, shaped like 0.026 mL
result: 55 mL
